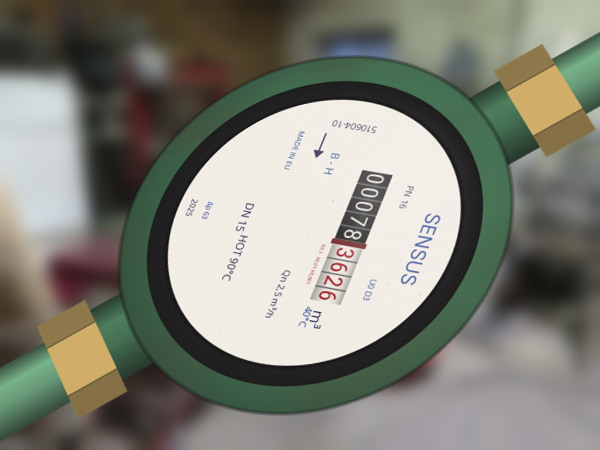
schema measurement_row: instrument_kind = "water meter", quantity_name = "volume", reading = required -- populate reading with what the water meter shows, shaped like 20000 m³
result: 78.3626 m³
